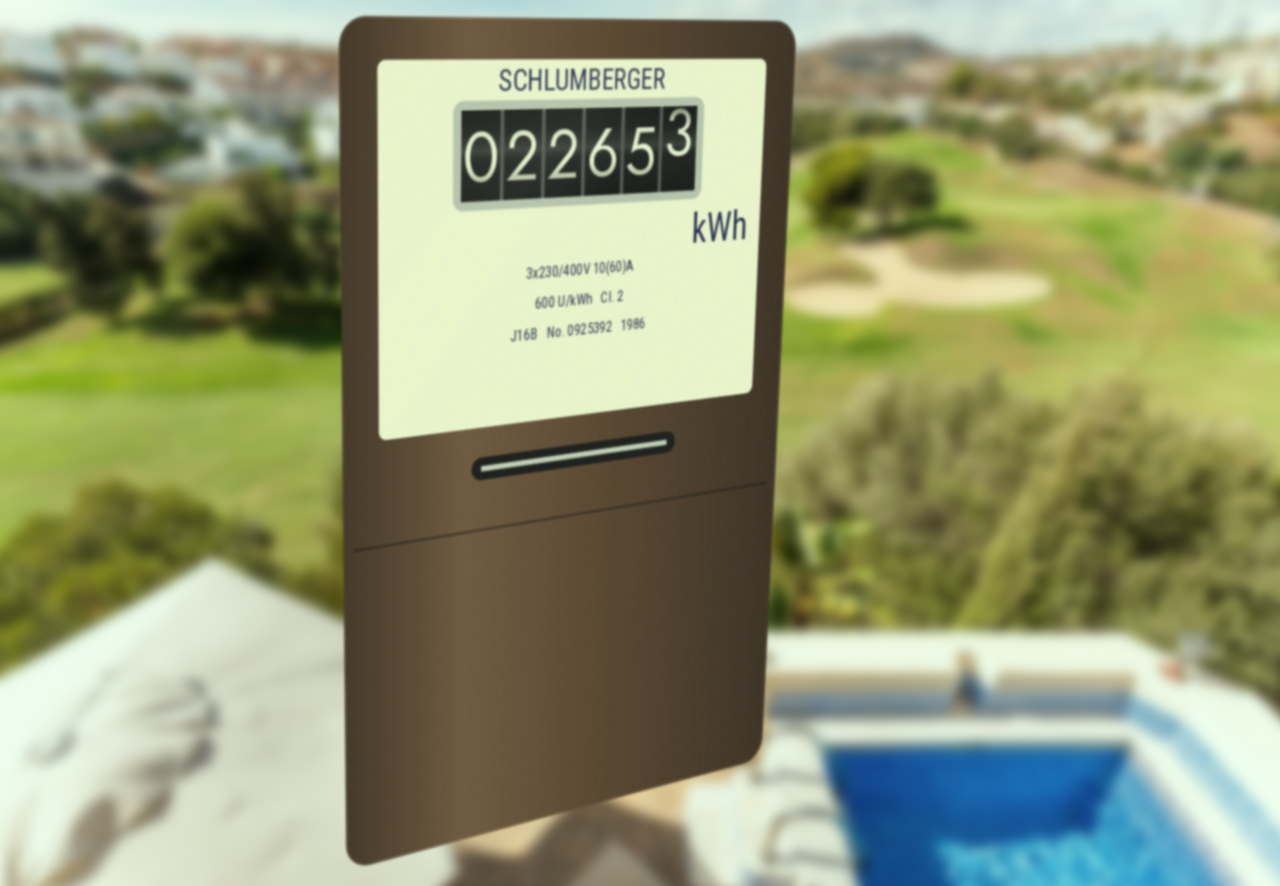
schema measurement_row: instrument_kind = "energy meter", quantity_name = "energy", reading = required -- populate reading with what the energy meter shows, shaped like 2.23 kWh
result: 22653 kWh
